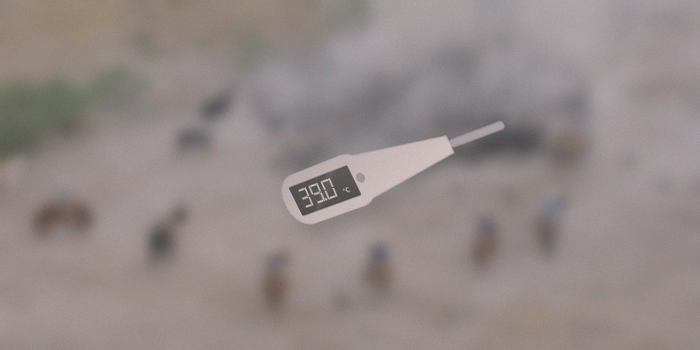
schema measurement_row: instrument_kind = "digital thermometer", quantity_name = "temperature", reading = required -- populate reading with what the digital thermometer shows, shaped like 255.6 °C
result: 39.0 °C
